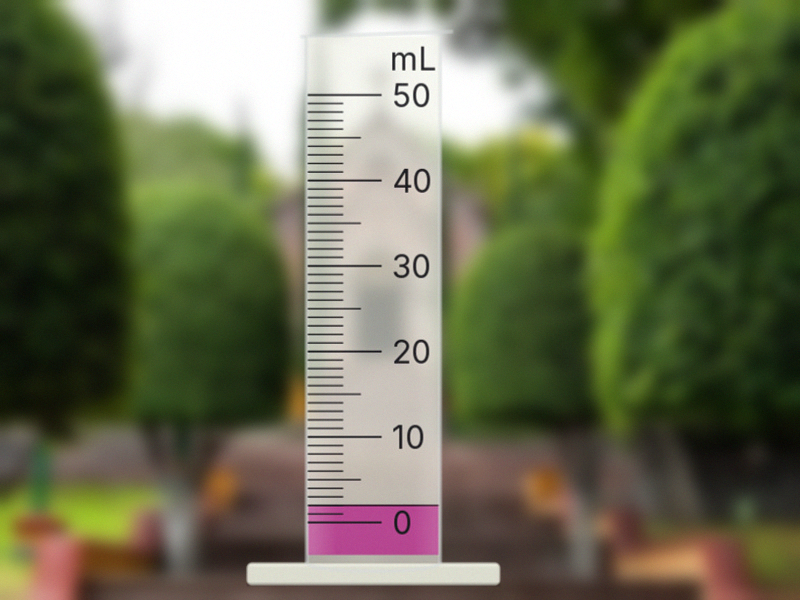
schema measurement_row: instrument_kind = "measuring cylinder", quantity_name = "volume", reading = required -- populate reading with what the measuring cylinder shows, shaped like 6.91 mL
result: 2 mL
